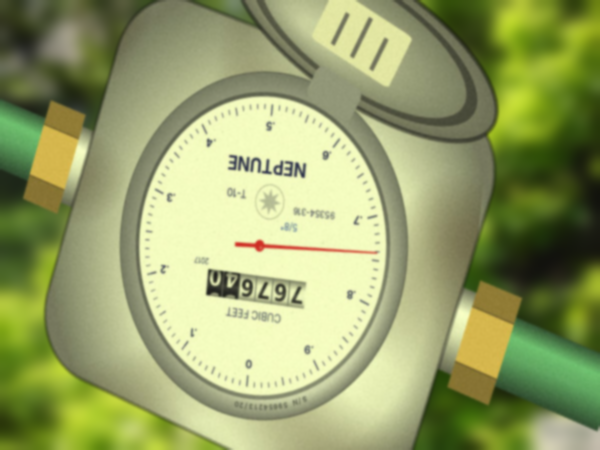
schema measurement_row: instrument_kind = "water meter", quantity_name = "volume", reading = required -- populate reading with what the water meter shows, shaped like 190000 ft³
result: 767639.74 ft³
